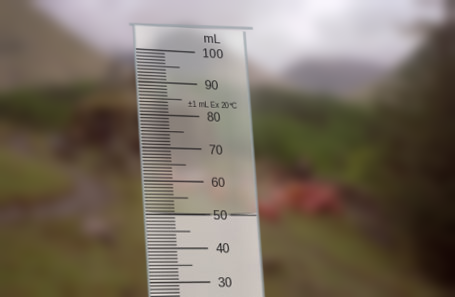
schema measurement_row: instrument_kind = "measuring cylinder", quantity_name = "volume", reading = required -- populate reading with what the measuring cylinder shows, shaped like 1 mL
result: 50 mL
